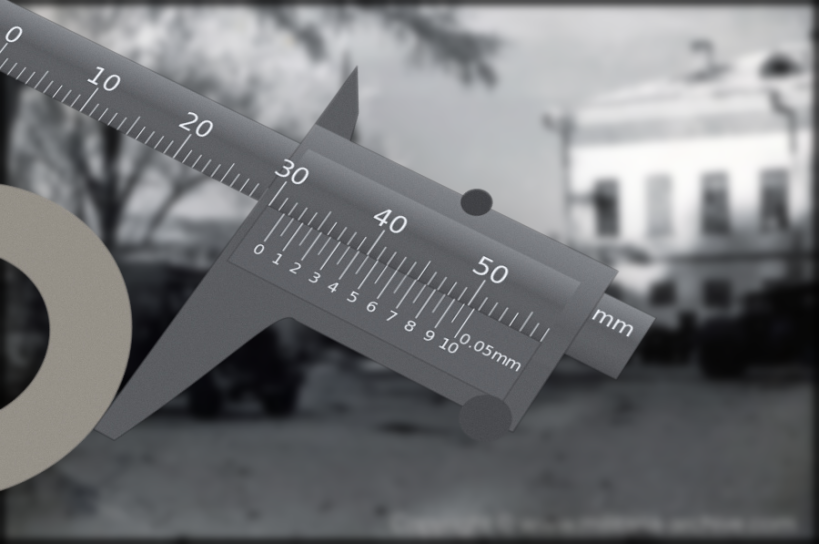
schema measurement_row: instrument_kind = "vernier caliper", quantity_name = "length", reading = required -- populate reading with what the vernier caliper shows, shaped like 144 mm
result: 31.6 mm
